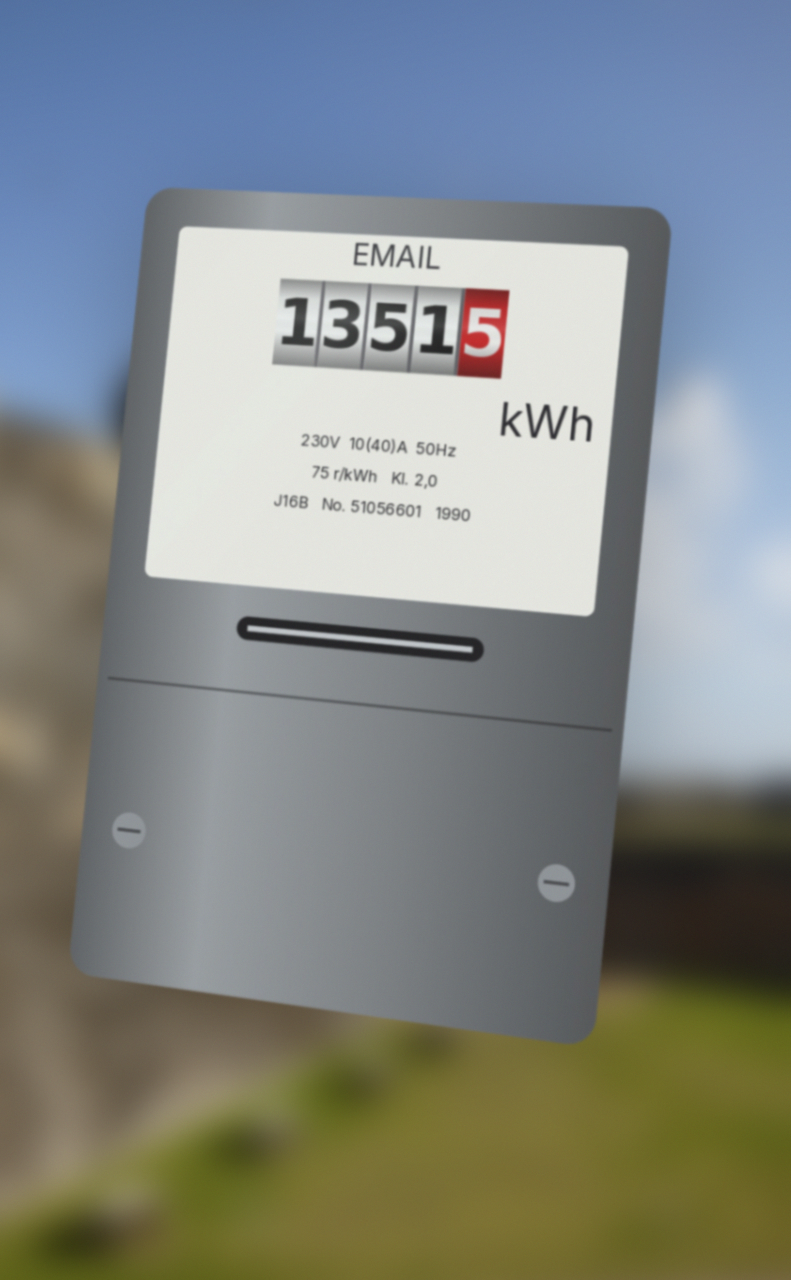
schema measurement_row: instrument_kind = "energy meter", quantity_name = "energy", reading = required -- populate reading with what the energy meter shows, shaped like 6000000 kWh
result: 1351.5 kWh
